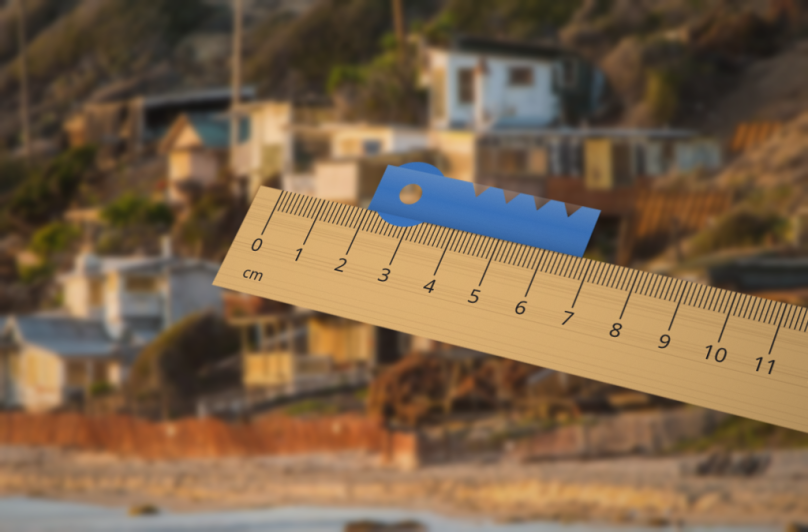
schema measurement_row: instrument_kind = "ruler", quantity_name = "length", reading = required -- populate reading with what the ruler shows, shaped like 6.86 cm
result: 4.8 cm
